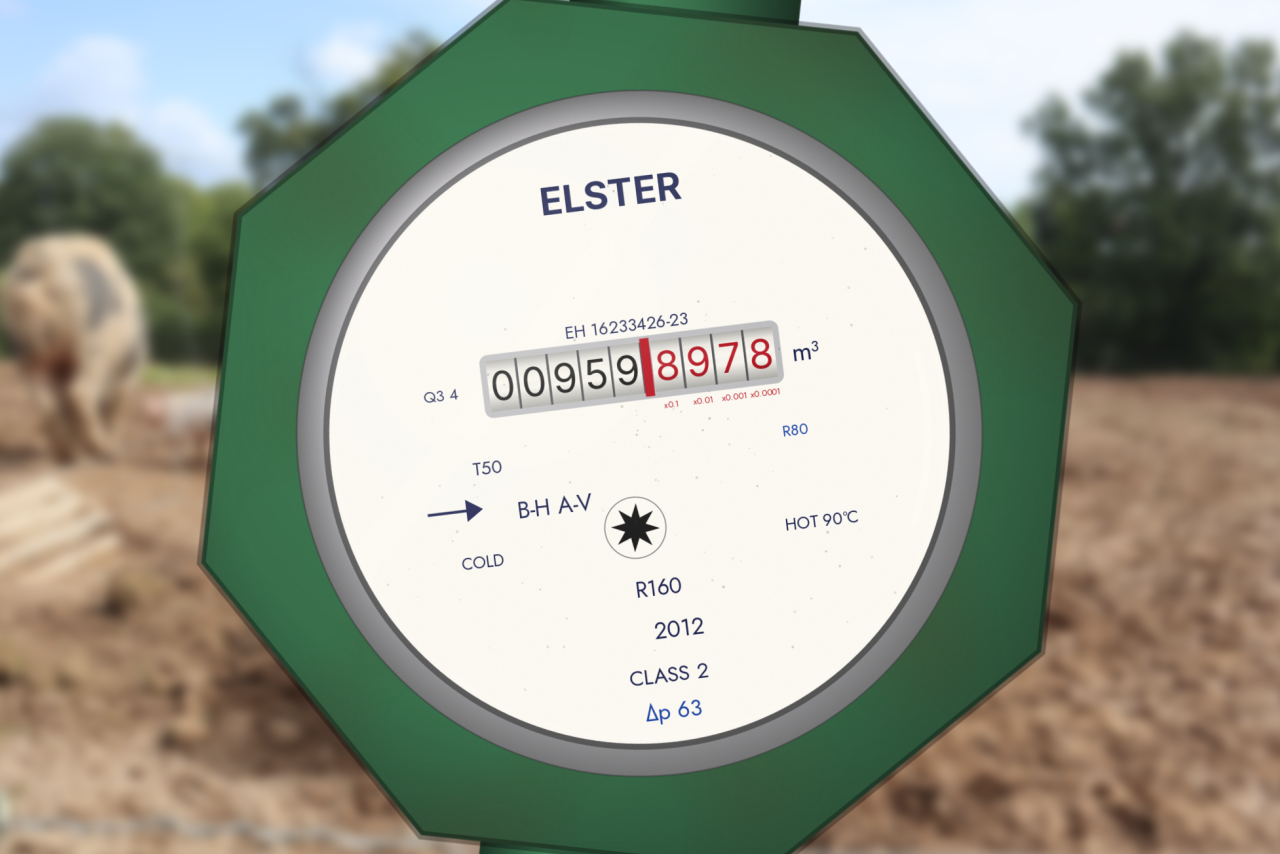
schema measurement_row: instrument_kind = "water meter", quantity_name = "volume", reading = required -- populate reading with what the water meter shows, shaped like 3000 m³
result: 959.8978 m³
